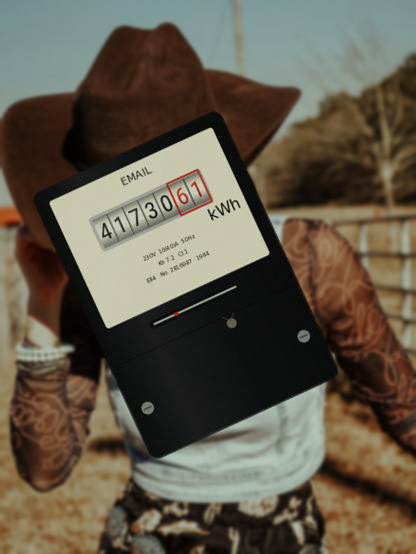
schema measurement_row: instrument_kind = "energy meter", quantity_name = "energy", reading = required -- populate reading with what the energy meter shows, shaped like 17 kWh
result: 41730.61 kWh
